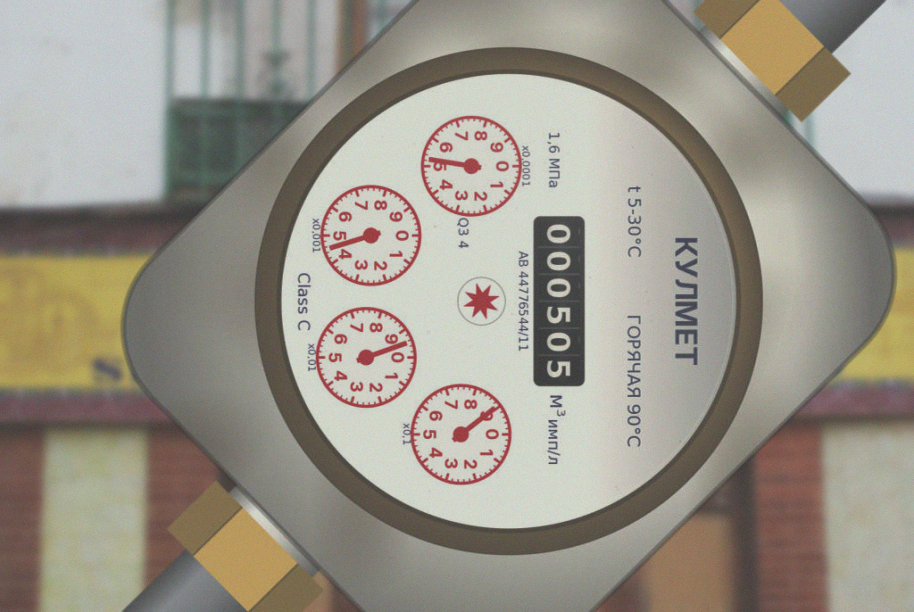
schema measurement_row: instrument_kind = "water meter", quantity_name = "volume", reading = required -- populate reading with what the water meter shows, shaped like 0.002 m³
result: 505.8945 m³
